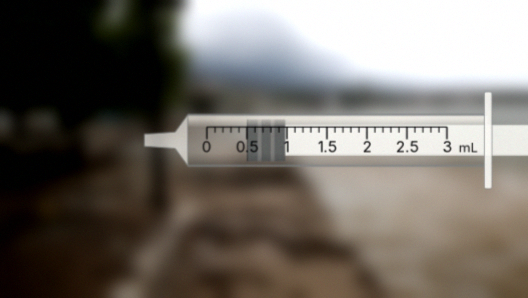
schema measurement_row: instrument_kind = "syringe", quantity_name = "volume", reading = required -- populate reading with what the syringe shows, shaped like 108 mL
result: 0.5 mL
